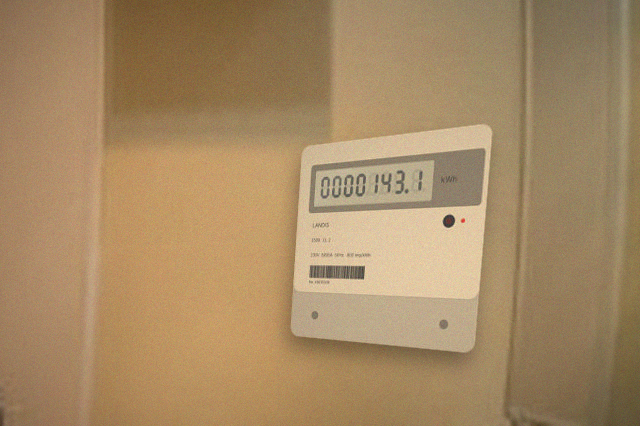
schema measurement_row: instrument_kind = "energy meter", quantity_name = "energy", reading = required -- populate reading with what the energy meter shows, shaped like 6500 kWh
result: 143.1 kWh
